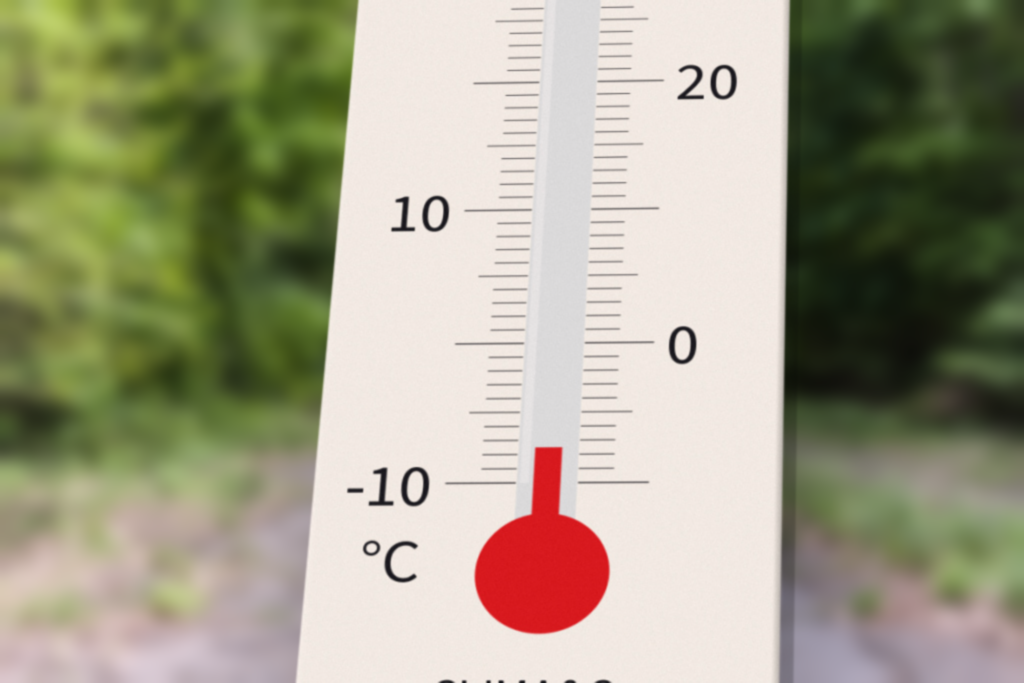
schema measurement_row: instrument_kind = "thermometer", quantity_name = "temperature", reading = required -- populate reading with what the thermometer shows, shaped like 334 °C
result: -7.5 °C
